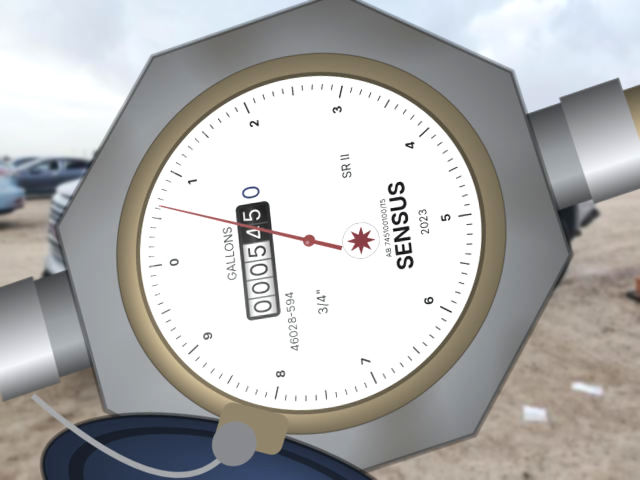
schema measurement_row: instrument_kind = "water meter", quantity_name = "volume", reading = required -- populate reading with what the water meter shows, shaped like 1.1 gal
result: 5450.6 gal
